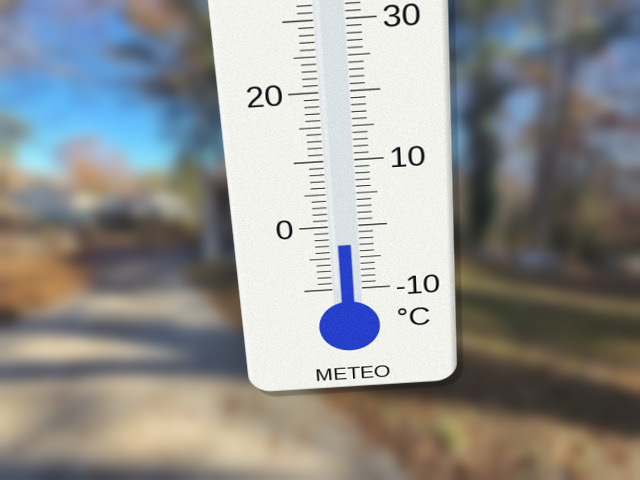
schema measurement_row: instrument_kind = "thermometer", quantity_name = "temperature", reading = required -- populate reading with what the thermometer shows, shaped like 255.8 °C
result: -3 °C
